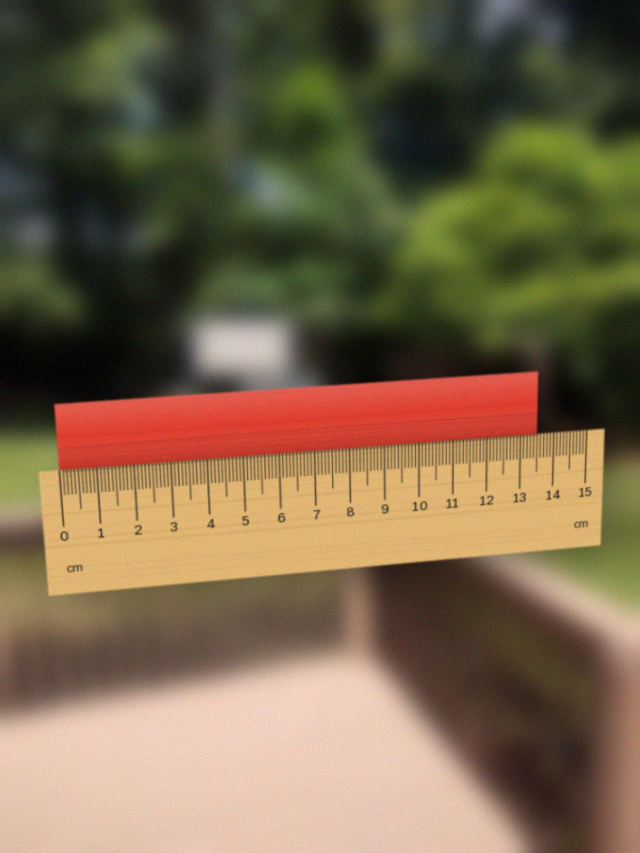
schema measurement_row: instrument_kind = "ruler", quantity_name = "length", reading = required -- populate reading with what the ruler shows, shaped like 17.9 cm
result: 13.5 cm
